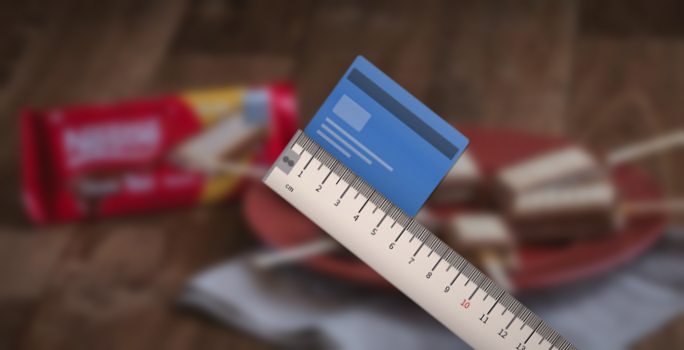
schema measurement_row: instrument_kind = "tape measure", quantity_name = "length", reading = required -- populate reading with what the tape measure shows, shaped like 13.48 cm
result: 6 cm
